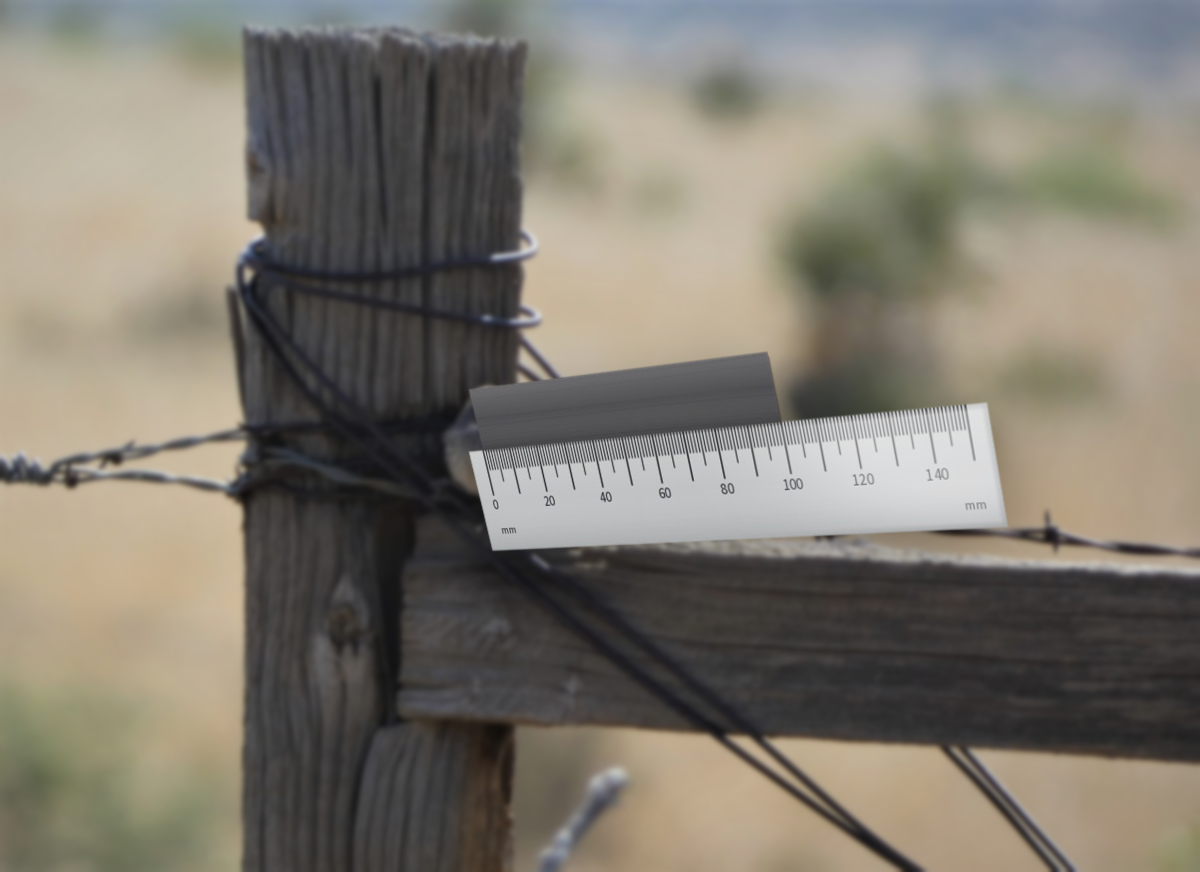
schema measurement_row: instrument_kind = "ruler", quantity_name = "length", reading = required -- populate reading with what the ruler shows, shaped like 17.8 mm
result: 100 mm
